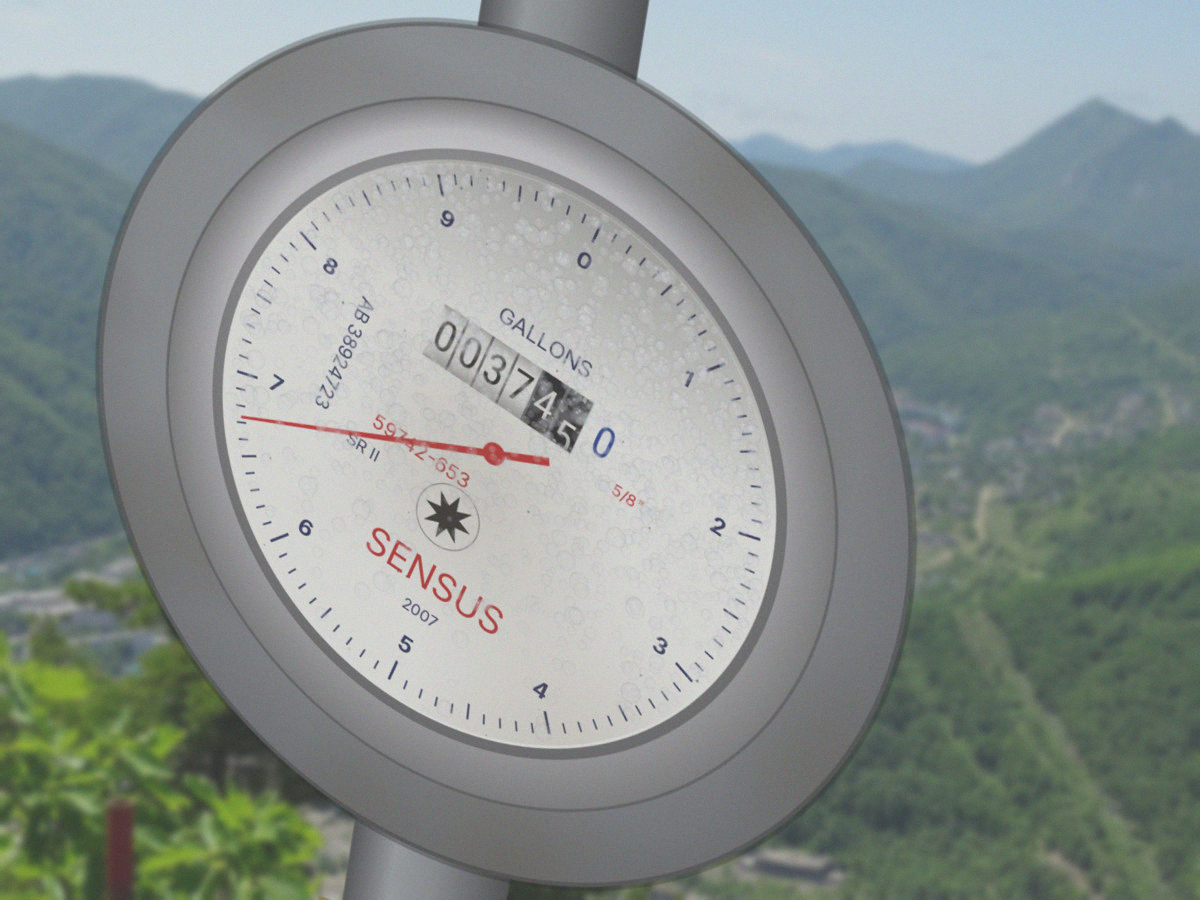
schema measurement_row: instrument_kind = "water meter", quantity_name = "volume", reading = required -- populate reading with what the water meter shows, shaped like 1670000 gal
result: 37446.7 gal
